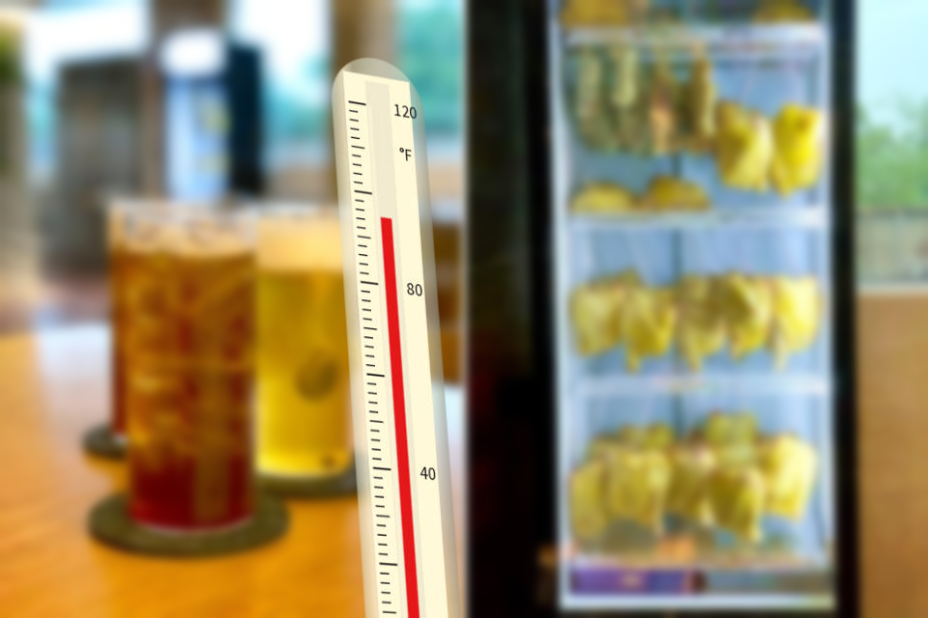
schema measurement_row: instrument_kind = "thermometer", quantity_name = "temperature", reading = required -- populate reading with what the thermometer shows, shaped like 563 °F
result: 95 °F
